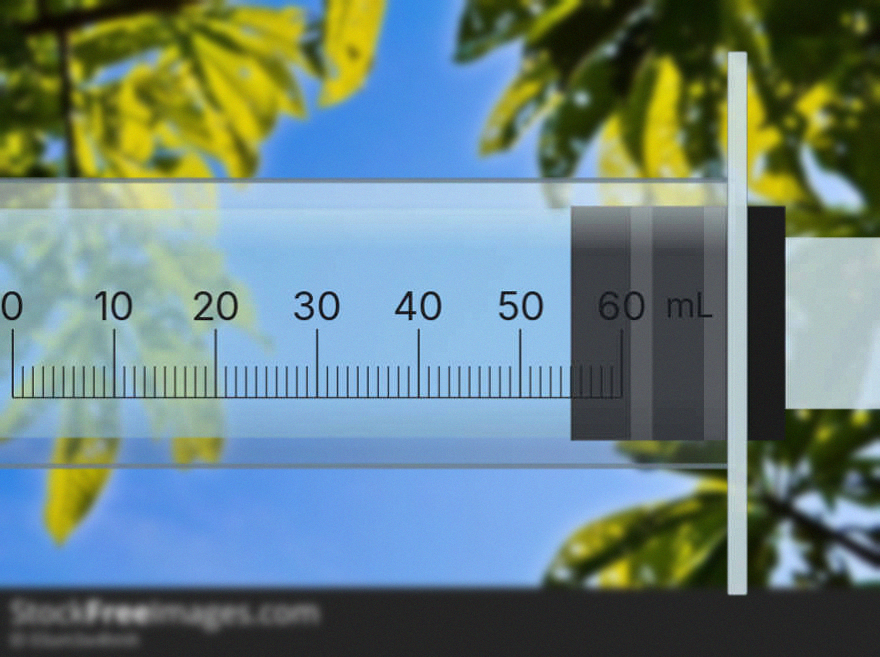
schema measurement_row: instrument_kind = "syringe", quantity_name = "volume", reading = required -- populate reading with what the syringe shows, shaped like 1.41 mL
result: 55 mL
